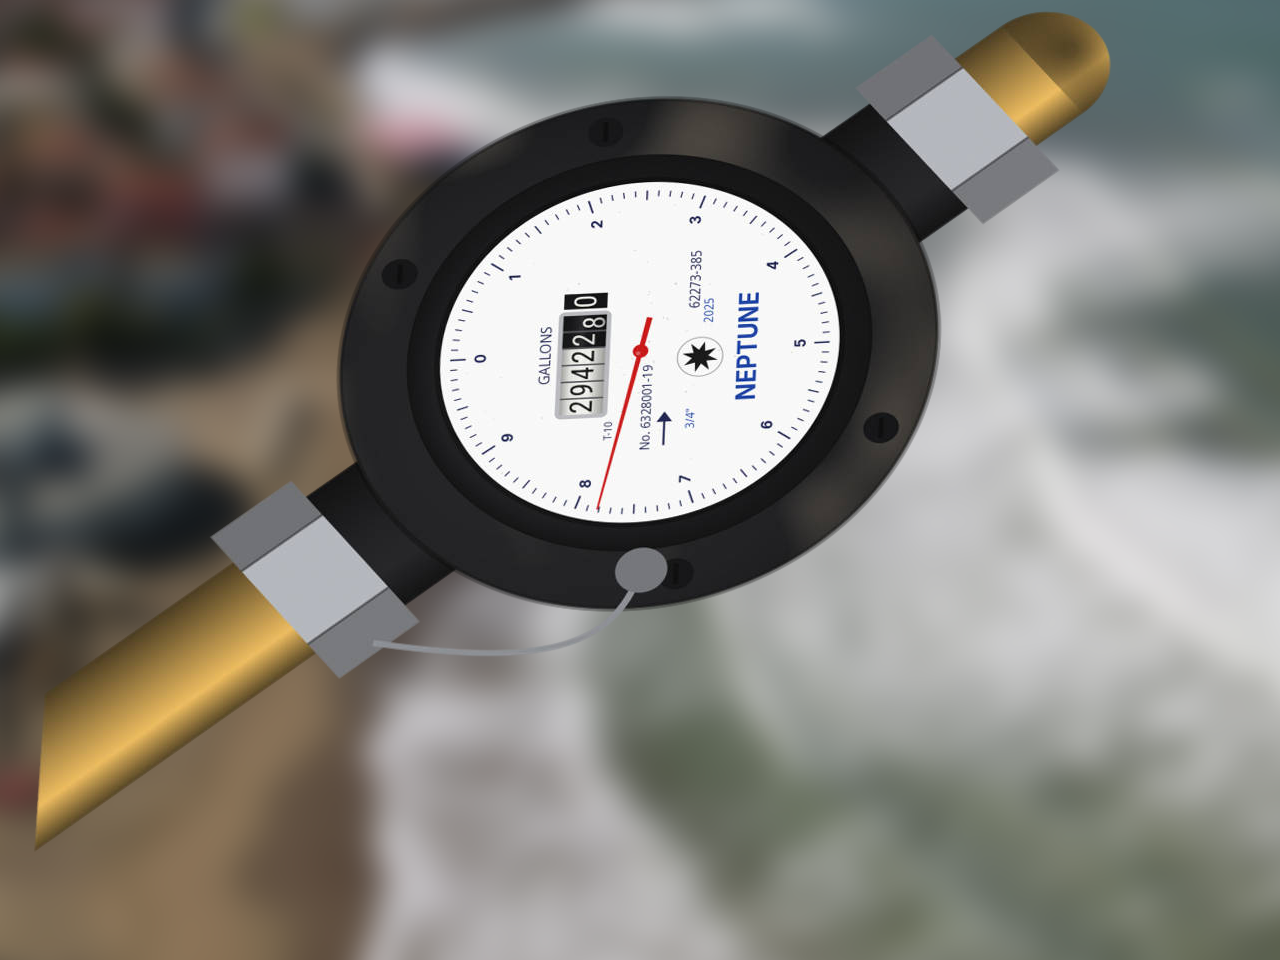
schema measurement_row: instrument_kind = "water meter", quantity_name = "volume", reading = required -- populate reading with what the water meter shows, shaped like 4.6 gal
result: 2942277.8 gal
